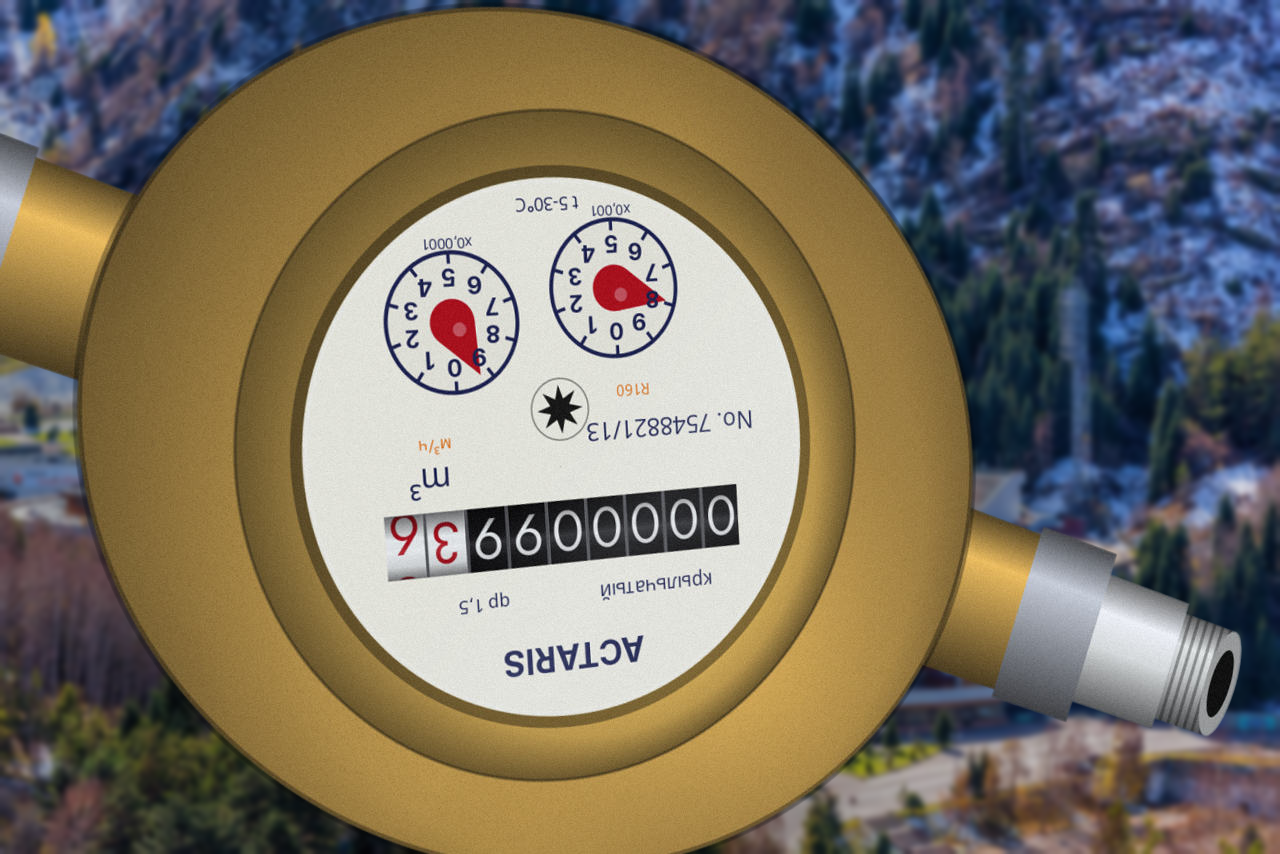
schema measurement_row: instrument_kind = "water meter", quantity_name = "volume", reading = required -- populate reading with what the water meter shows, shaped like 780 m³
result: 99.3579 m³
